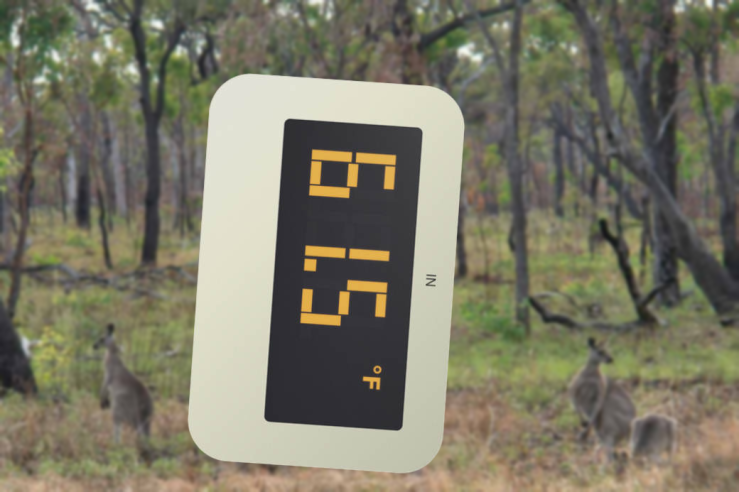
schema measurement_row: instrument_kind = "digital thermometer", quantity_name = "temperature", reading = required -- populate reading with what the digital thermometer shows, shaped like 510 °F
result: 61.5 °F
